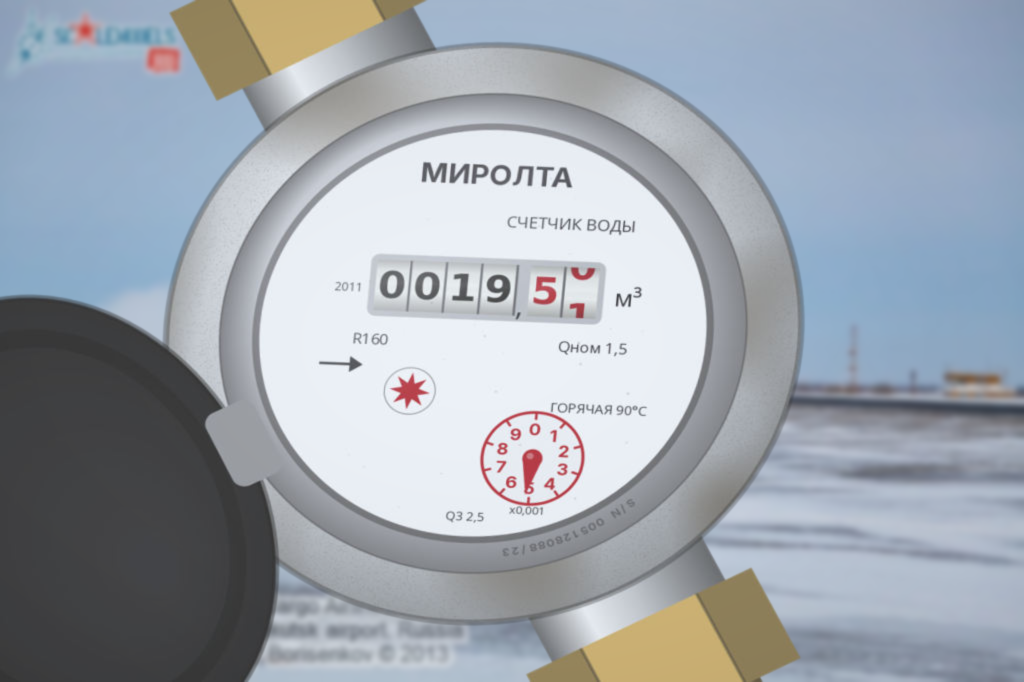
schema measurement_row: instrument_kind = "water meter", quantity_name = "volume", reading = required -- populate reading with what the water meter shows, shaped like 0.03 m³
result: 19.505 m³
